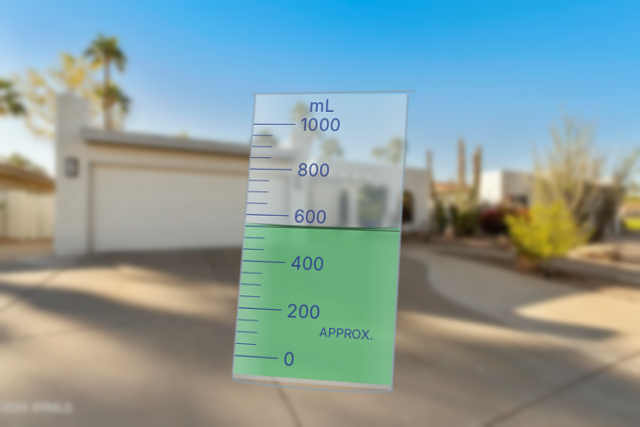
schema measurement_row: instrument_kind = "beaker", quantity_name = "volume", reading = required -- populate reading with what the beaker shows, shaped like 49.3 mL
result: 550 mL
